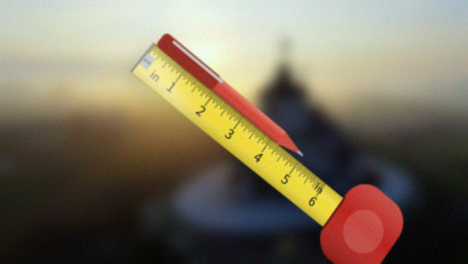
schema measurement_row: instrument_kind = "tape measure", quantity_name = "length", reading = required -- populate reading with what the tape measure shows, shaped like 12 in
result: 5 in
